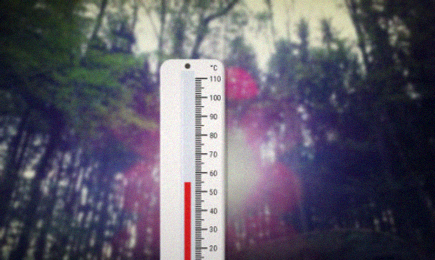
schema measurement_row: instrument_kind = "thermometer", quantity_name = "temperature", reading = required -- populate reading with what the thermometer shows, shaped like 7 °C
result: 55 °C
